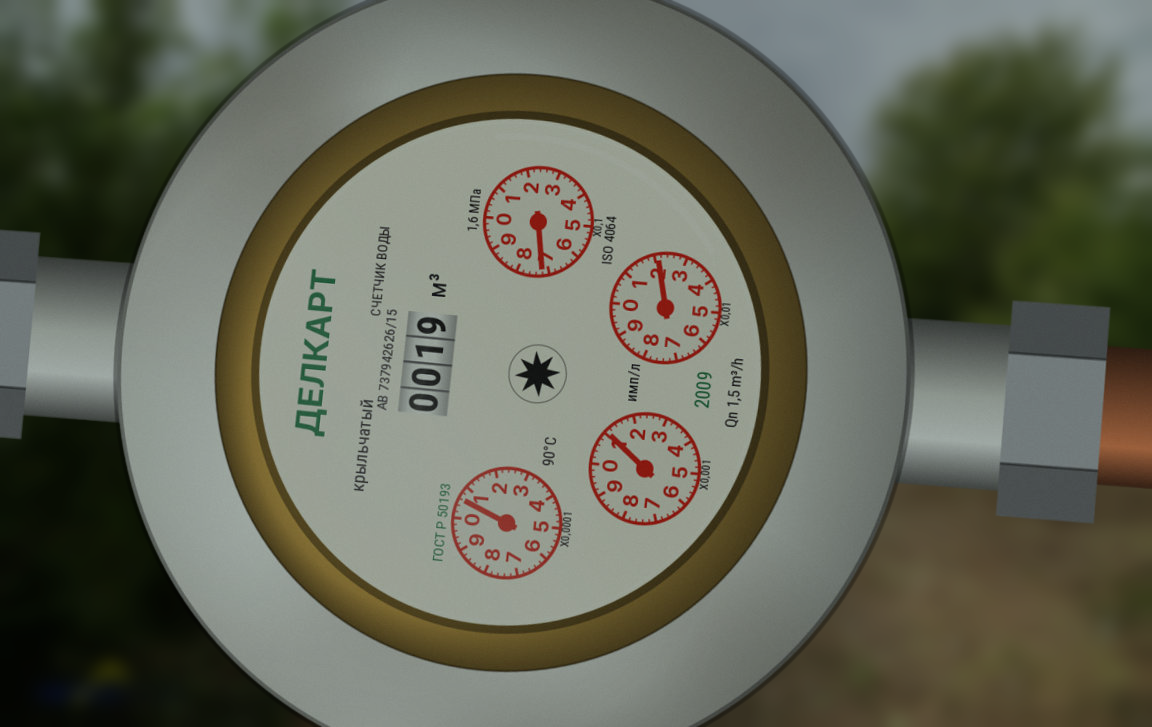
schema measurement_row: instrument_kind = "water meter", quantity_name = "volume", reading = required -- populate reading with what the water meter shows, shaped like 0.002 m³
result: 19.7210 m³
